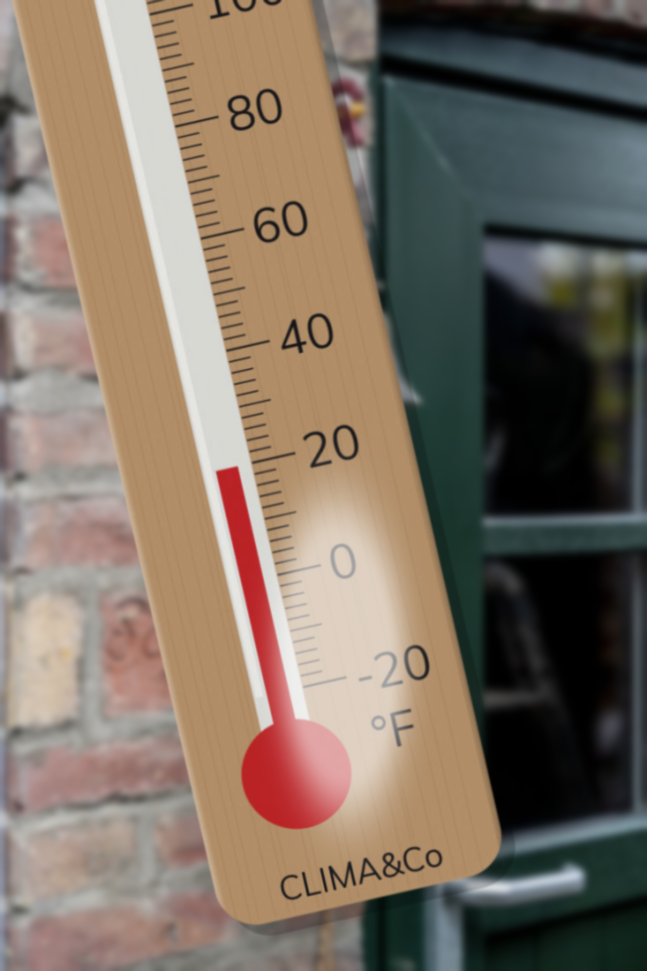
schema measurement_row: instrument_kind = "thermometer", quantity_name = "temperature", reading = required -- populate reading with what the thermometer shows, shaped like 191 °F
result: 20 °F
